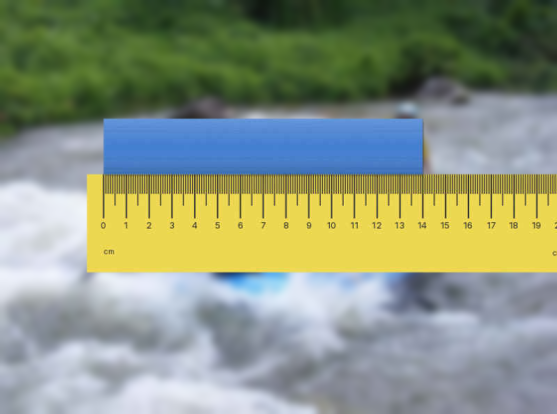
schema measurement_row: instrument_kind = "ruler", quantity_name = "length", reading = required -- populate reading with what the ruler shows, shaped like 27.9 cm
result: 14 cm
